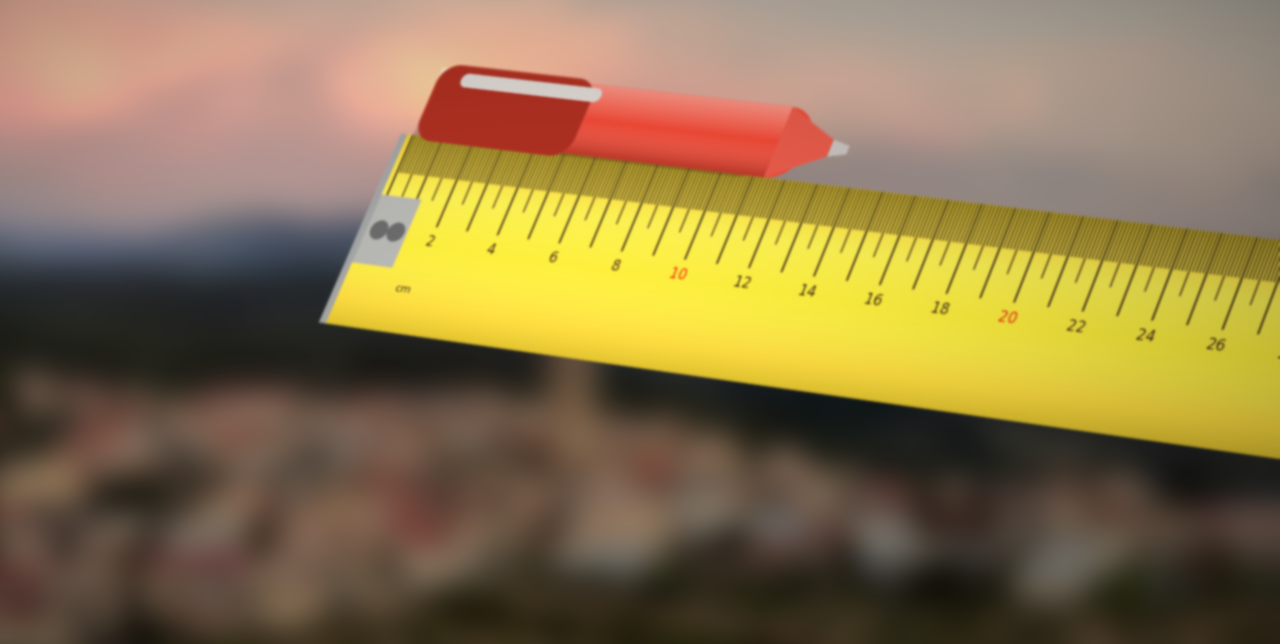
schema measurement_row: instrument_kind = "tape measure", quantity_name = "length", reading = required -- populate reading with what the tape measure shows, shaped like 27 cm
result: 13.5 cm
